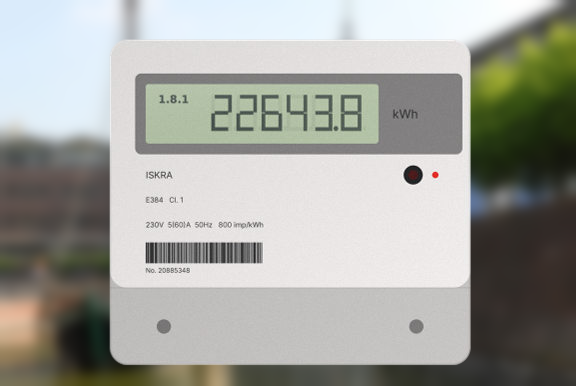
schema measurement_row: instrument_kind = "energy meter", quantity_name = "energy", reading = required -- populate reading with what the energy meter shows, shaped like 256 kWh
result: 22643.8 kWh
